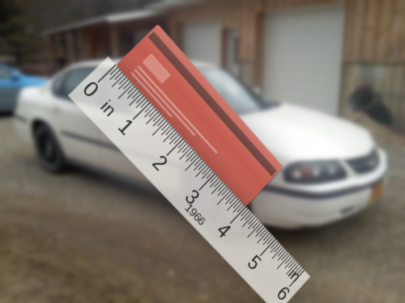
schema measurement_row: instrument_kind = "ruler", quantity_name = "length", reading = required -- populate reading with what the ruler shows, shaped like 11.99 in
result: 4 in
